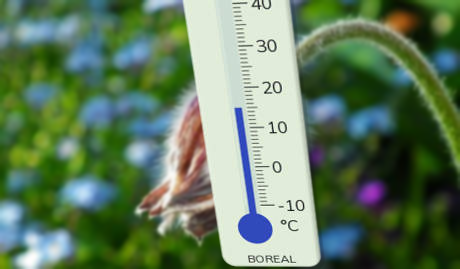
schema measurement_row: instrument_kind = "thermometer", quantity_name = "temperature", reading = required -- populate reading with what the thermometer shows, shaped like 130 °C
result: 15 °C
